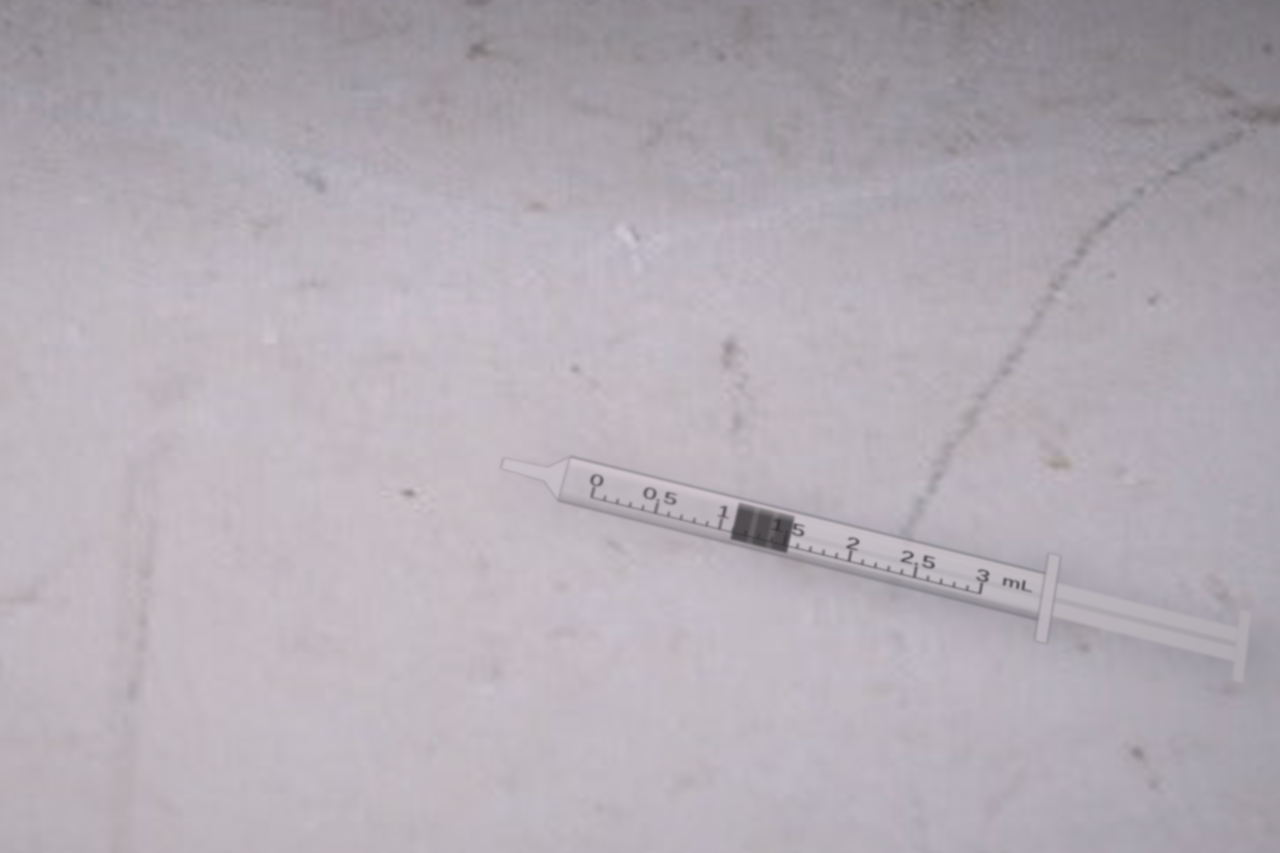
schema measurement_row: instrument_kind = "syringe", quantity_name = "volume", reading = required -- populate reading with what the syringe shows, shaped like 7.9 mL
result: 1.1 mL
